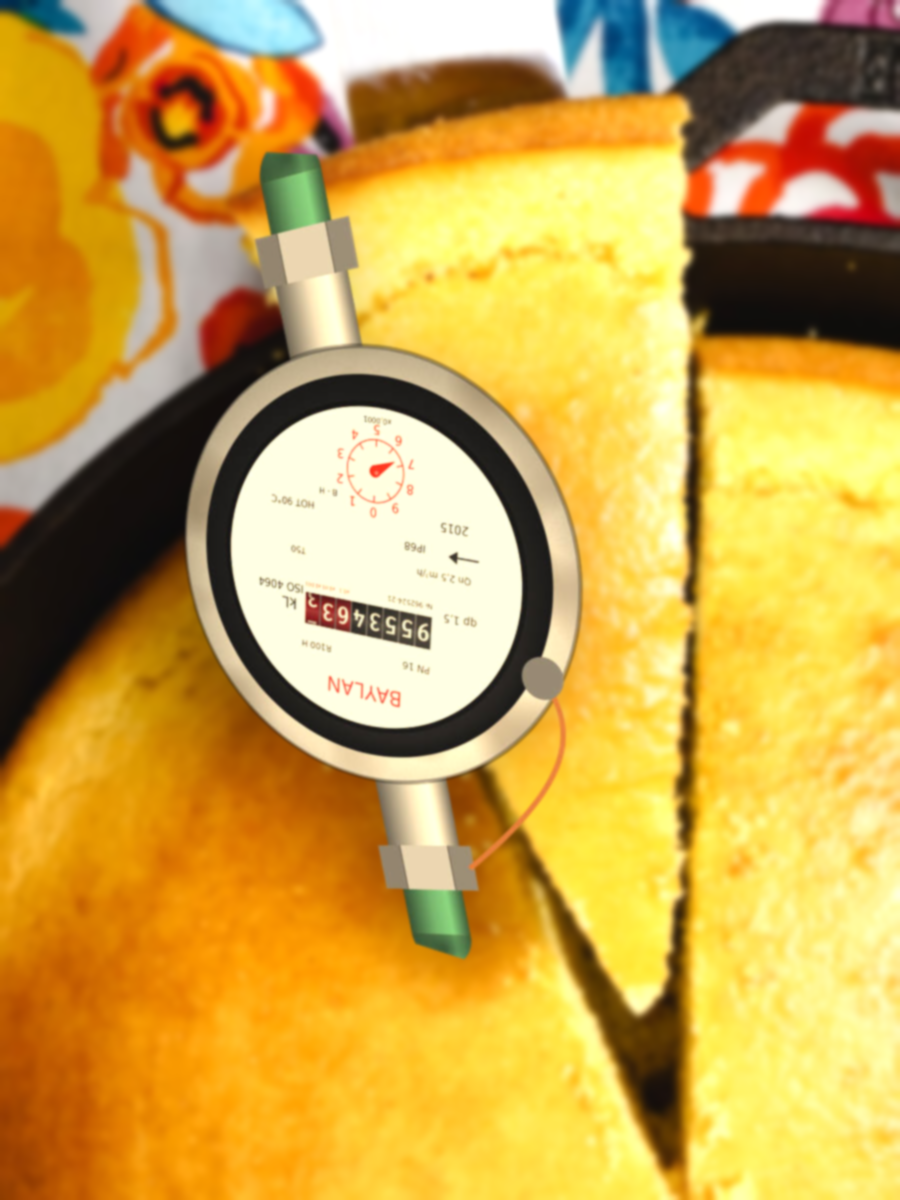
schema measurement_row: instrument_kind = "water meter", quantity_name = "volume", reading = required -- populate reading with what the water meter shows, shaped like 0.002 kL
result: 95534.6326 kL
